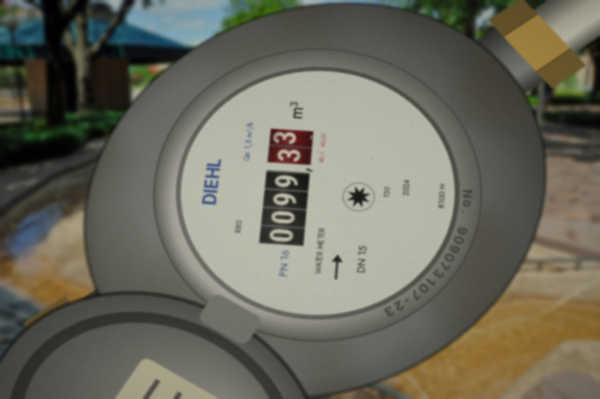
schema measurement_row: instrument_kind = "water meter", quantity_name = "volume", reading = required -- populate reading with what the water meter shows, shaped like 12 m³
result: 99.33 m³
